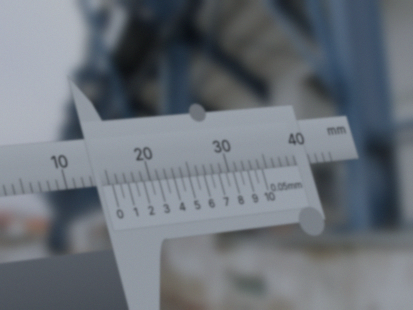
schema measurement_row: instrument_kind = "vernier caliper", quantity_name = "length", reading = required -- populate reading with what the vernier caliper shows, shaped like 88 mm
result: 15.4 mm
